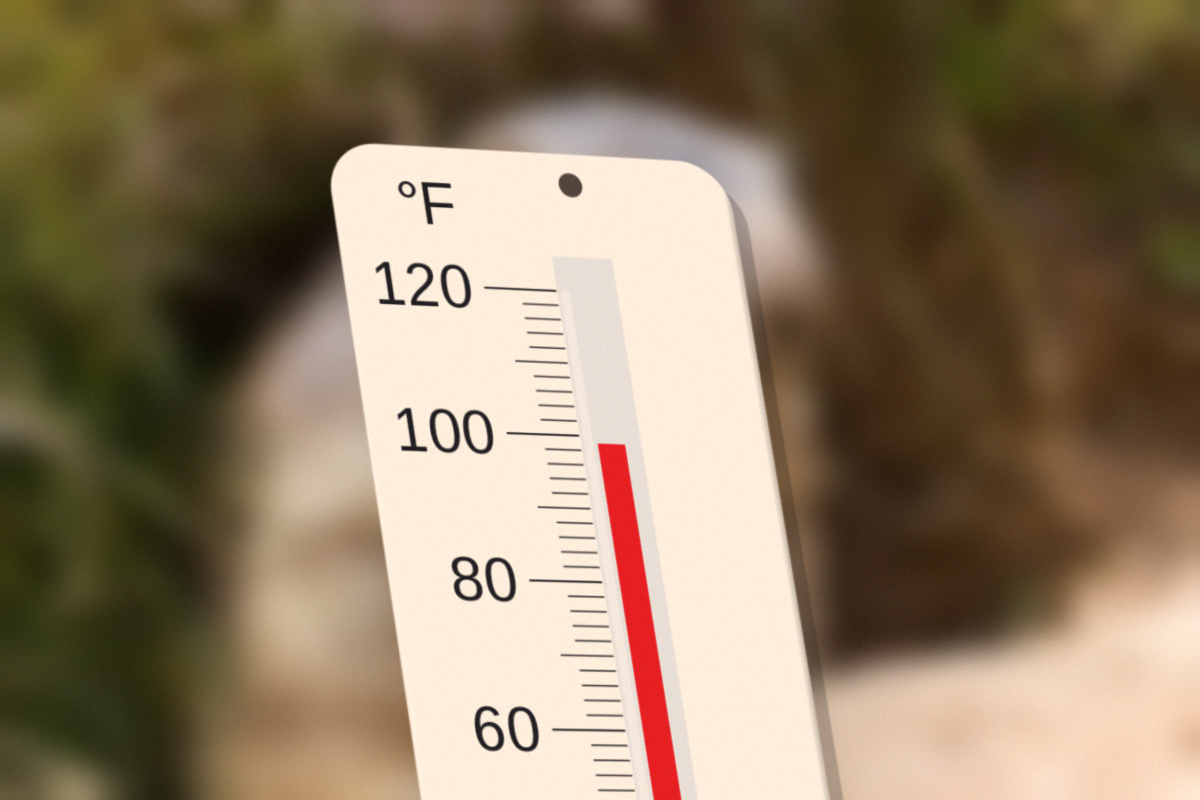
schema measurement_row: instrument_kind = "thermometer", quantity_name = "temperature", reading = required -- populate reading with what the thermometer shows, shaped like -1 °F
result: 99 °F
